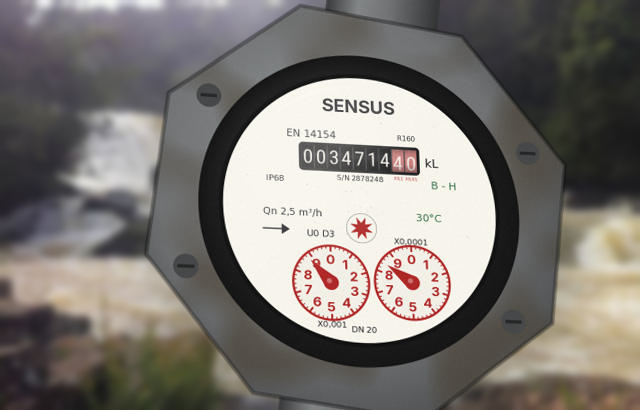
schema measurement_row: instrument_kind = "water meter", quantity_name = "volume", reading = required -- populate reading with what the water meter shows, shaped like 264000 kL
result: 34714.3988 kL
